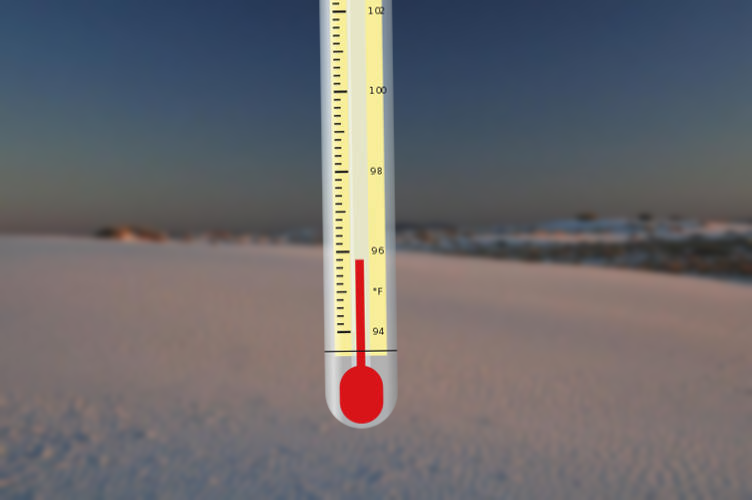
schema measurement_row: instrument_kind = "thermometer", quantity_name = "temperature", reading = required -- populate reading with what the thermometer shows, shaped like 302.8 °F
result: 95.8 °F
